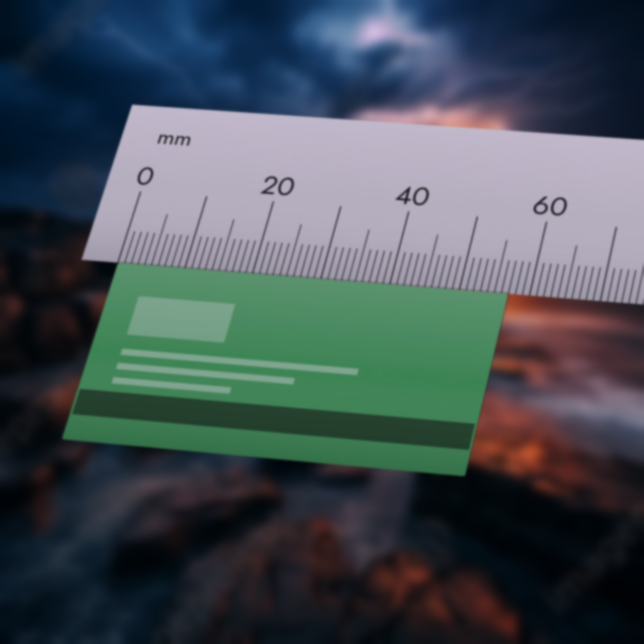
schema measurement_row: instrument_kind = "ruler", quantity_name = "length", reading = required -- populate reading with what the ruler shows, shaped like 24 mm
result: 57 mm
